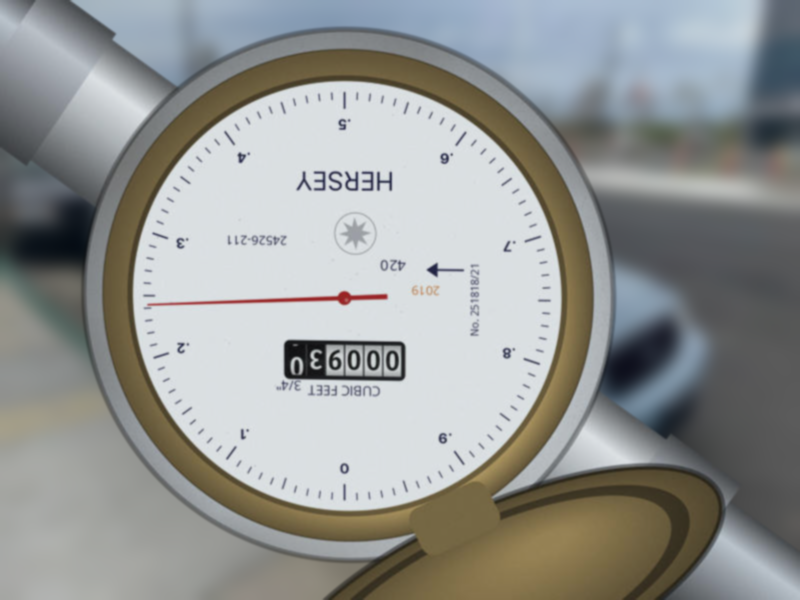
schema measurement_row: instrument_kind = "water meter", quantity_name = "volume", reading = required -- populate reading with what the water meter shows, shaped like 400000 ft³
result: 930.24 ft³
